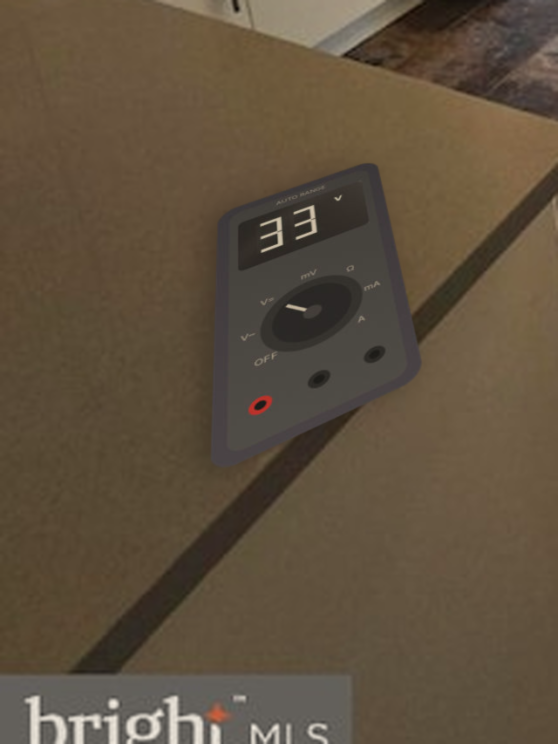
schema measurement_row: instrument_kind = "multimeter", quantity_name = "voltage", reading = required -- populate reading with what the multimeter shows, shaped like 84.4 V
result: 33 V
